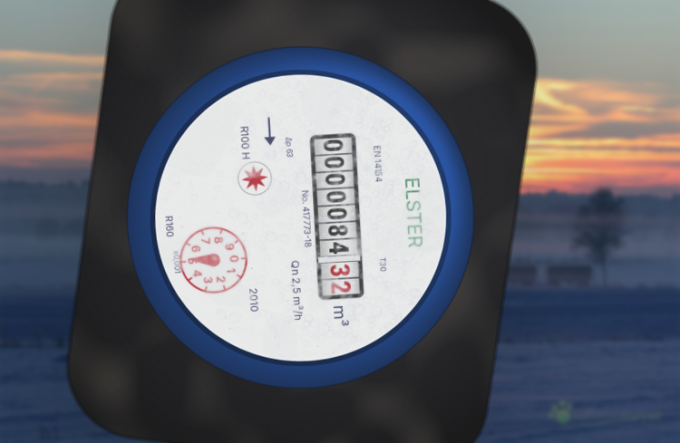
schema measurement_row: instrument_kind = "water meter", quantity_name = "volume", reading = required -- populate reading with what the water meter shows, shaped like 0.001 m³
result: 84.325 m³
